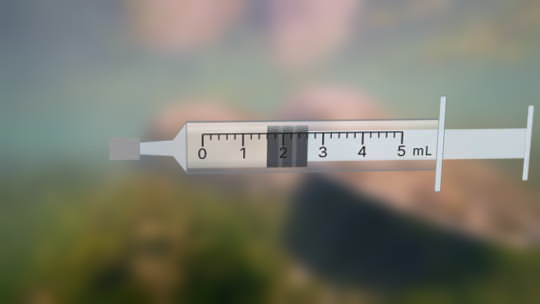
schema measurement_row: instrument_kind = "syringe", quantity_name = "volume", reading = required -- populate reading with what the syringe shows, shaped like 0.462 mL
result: 1.6 mL
